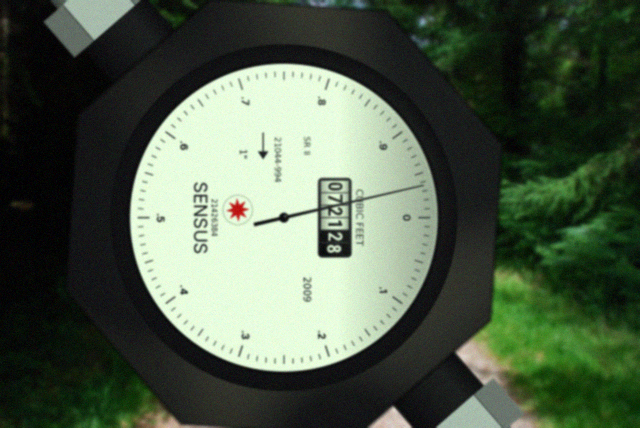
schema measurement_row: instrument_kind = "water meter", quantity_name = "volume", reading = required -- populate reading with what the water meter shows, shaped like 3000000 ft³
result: 72127.96 ft³
